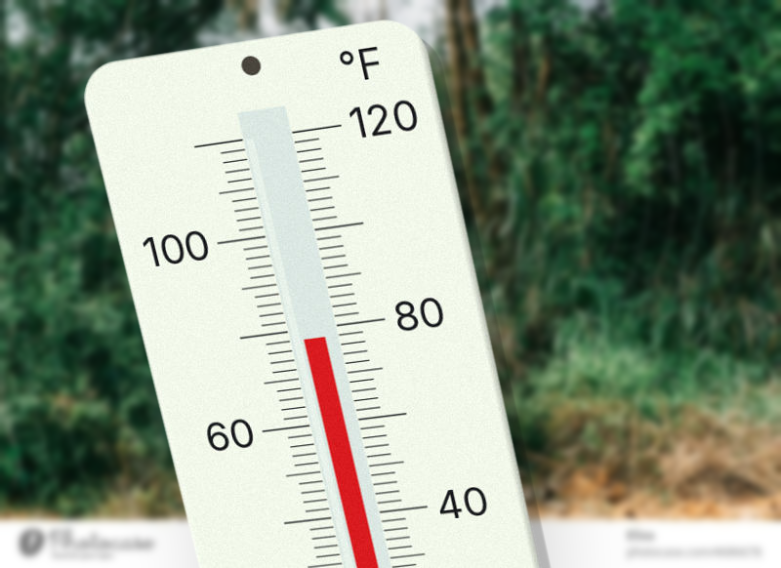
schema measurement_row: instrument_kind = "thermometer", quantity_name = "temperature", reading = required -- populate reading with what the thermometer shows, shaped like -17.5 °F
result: 78 °F
